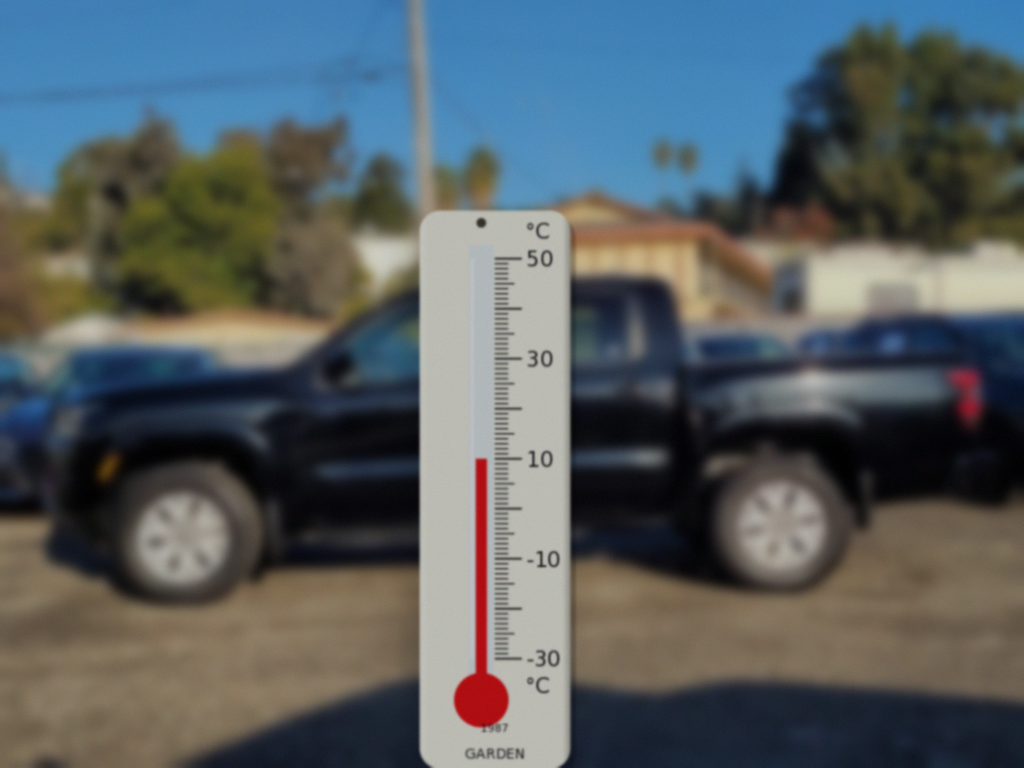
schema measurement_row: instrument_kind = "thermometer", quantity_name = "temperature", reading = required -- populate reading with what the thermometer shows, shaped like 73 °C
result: 10 °C
